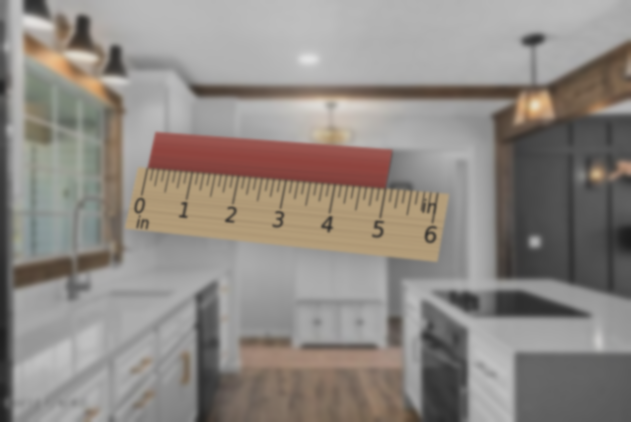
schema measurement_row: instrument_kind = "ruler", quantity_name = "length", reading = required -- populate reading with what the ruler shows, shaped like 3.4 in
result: 5 in
